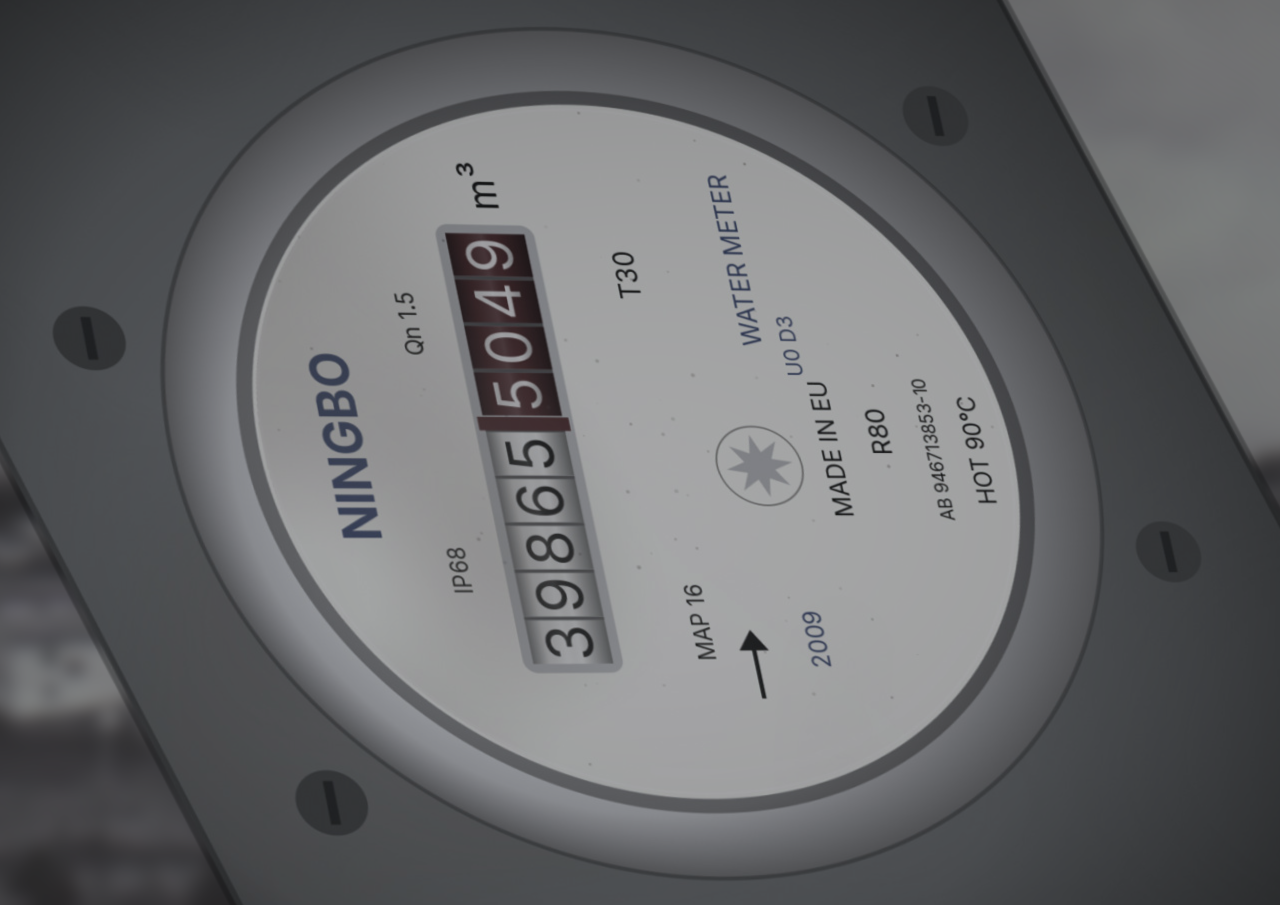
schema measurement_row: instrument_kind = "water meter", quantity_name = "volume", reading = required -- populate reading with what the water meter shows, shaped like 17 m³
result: 39865.5049 m³
